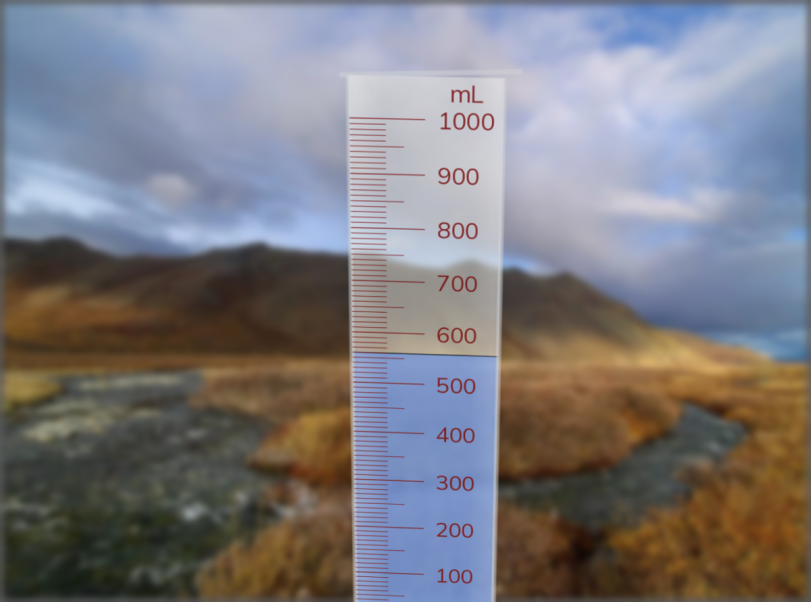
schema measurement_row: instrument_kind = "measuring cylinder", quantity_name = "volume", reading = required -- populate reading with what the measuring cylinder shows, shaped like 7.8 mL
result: 560 mL
